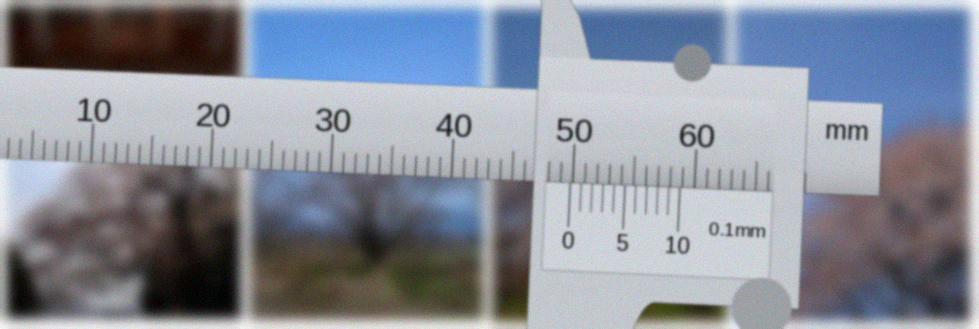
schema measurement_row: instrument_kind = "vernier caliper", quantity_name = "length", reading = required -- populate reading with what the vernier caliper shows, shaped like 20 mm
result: 49.8 mm
